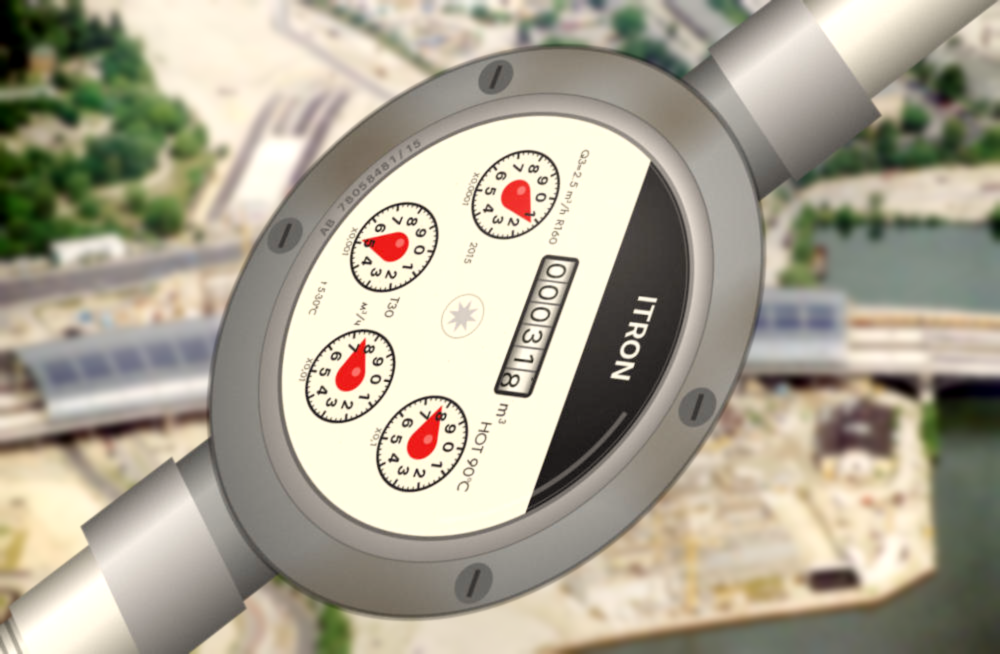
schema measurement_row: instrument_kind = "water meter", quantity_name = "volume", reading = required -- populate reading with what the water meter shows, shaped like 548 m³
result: 317.7751 m³
